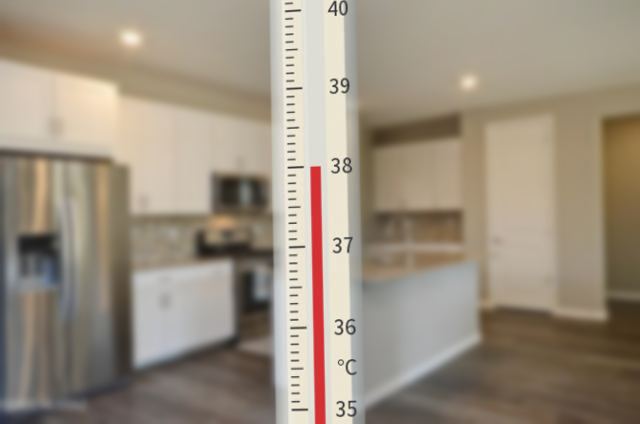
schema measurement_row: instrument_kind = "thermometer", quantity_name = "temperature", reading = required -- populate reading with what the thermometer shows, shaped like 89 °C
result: 38 °C
